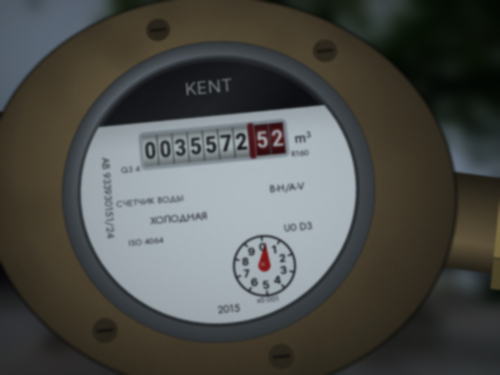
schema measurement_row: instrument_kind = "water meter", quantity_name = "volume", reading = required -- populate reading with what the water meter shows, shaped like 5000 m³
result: 35572.520 m³
